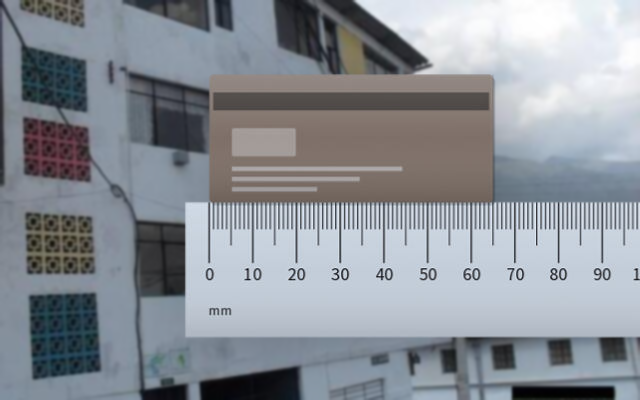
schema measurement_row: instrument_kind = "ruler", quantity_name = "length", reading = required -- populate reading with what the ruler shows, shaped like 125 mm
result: 65 mm
